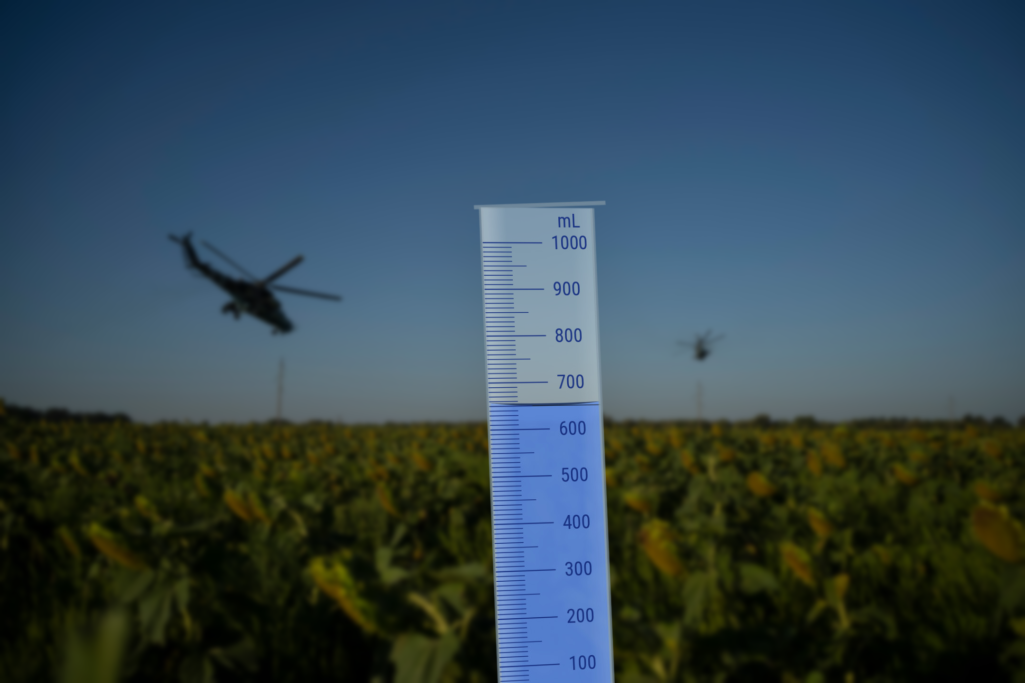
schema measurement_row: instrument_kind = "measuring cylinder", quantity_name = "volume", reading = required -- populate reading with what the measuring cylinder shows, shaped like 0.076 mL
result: 650 mL
